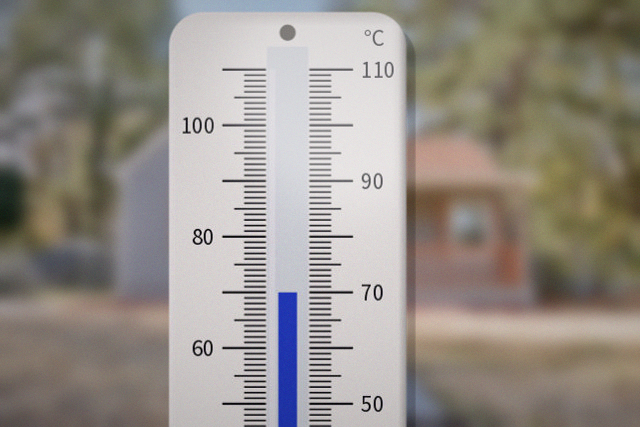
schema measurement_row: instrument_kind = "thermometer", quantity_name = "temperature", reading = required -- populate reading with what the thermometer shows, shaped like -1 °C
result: 70 °C
